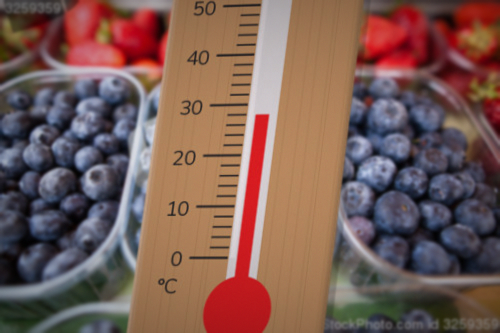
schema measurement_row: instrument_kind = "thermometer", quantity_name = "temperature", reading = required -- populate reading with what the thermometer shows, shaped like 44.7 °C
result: 28 °C
